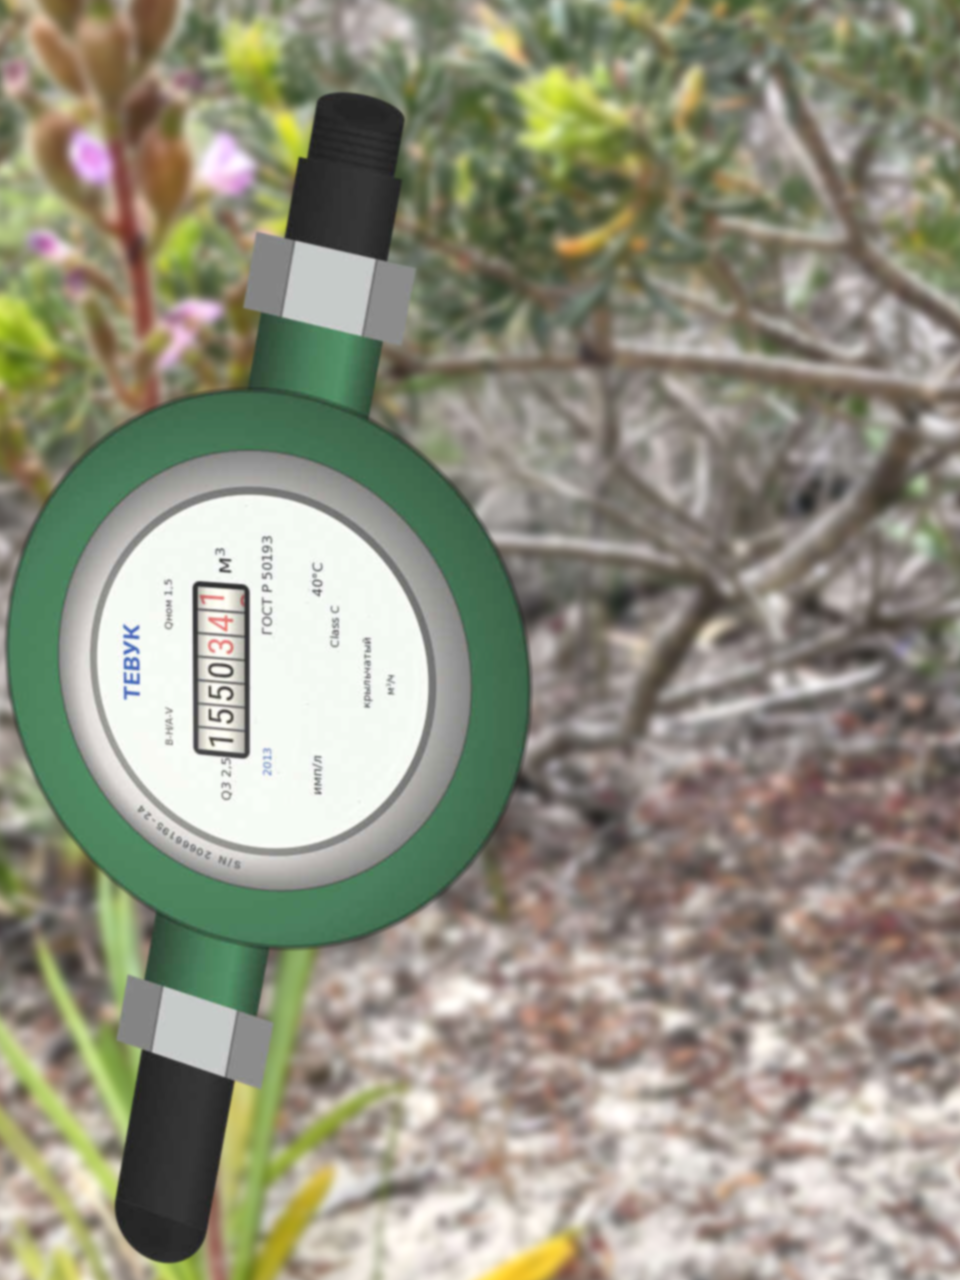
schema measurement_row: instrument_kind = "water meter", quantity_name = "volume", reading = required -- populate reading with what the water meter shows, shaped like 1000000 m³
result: 1550.341 m³
